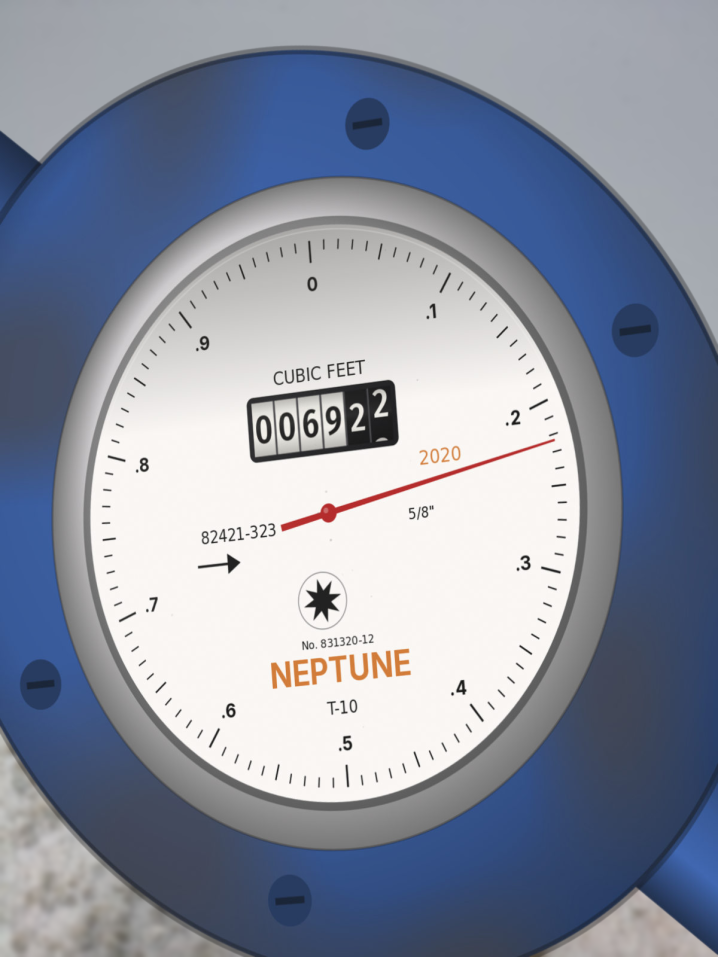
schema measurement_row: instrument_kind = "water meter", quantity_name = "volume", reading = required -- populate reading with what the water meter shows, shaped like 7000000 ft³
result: 6922.22 ft³
